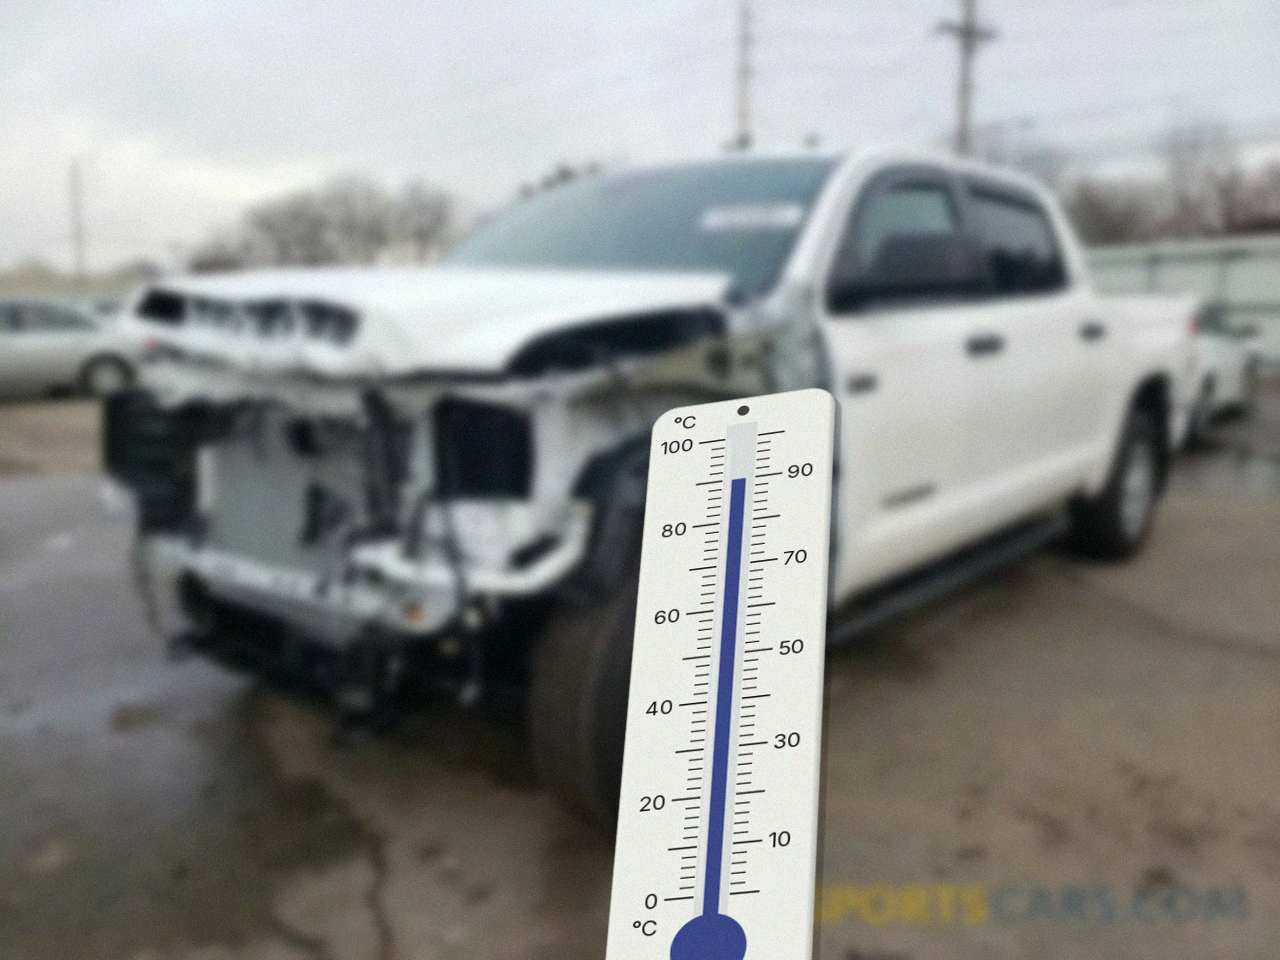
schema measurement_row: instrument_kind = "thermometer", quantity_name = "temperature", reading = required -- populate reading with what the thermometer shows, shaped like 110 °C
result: 90 °C
